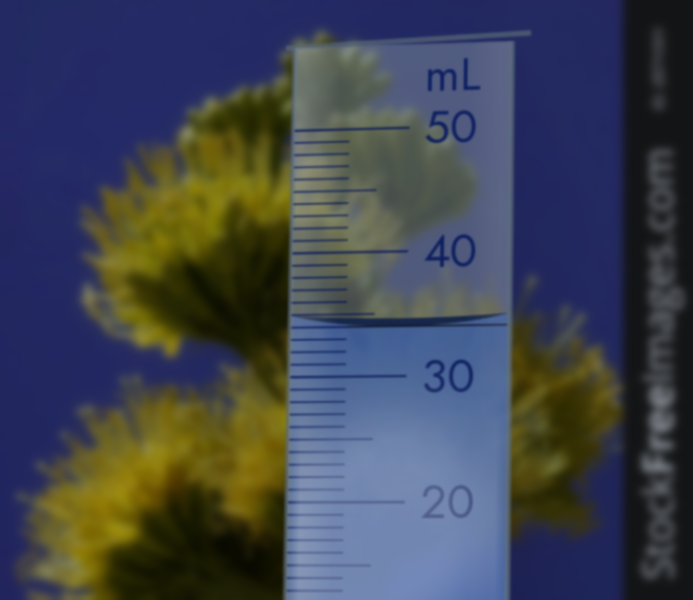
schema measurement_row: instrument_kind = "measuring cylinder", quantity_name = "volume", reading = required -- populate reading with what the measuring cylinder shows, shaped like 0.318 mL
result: 34 mL
